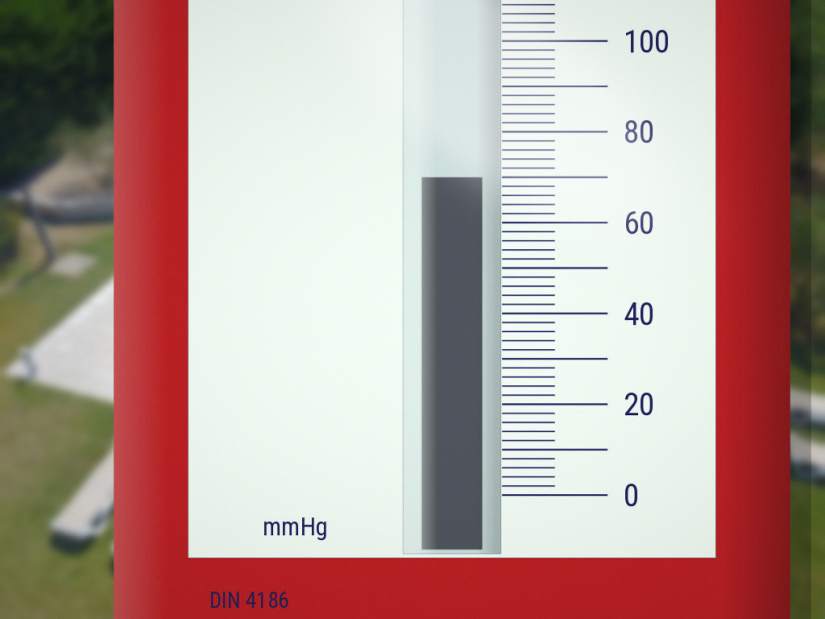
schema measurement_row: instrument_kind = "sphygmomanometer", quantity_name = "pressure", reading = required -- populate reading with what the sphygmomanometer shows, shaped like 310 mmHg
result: 70 mmHg
